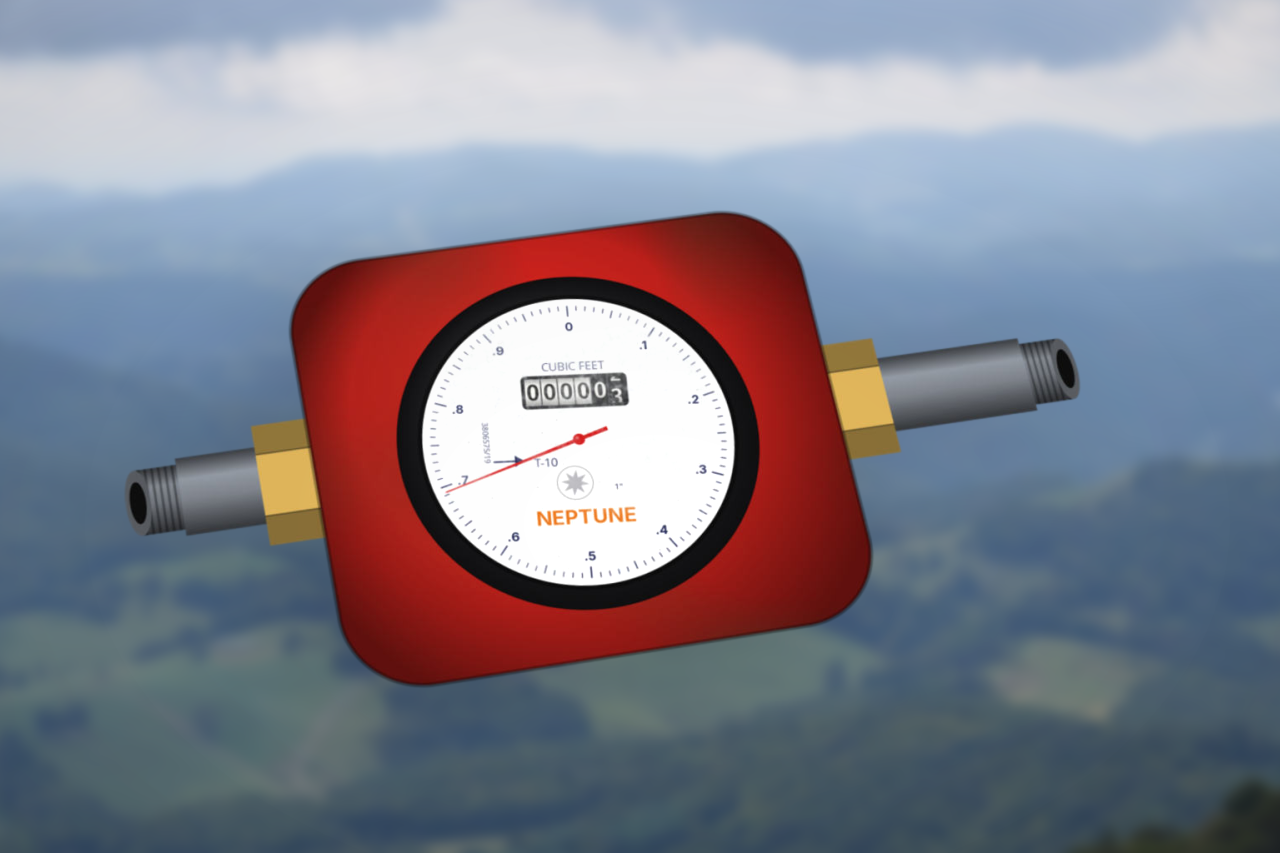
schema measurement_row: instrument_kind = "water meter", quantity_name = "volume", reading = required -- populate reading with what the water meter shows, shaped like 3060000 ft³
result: 2.69 ft³
